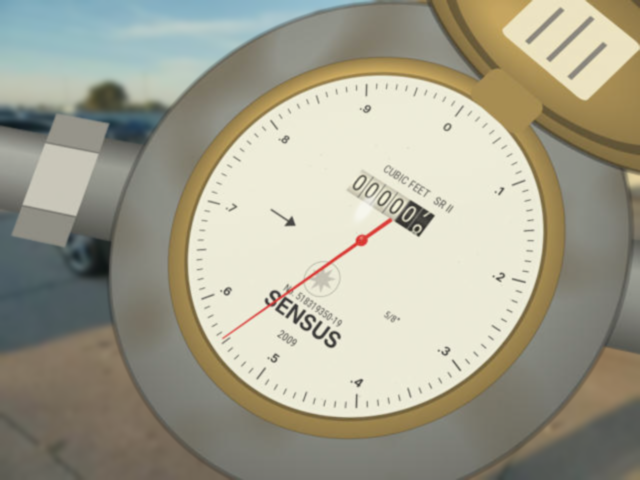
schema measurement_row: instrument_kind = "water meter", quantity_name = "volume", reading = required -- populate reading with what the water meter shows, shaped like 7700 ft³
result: 7.55 ft³
